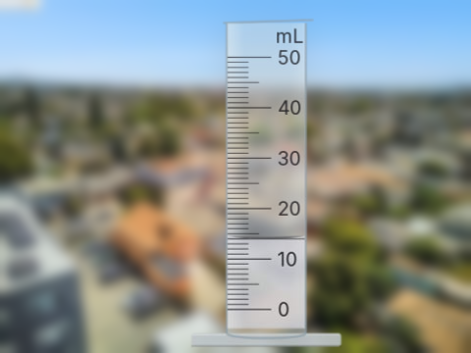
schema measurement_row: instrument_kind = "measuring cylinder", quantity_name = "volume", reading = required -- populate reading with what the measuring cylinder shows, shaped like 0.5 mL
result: 14 mL
